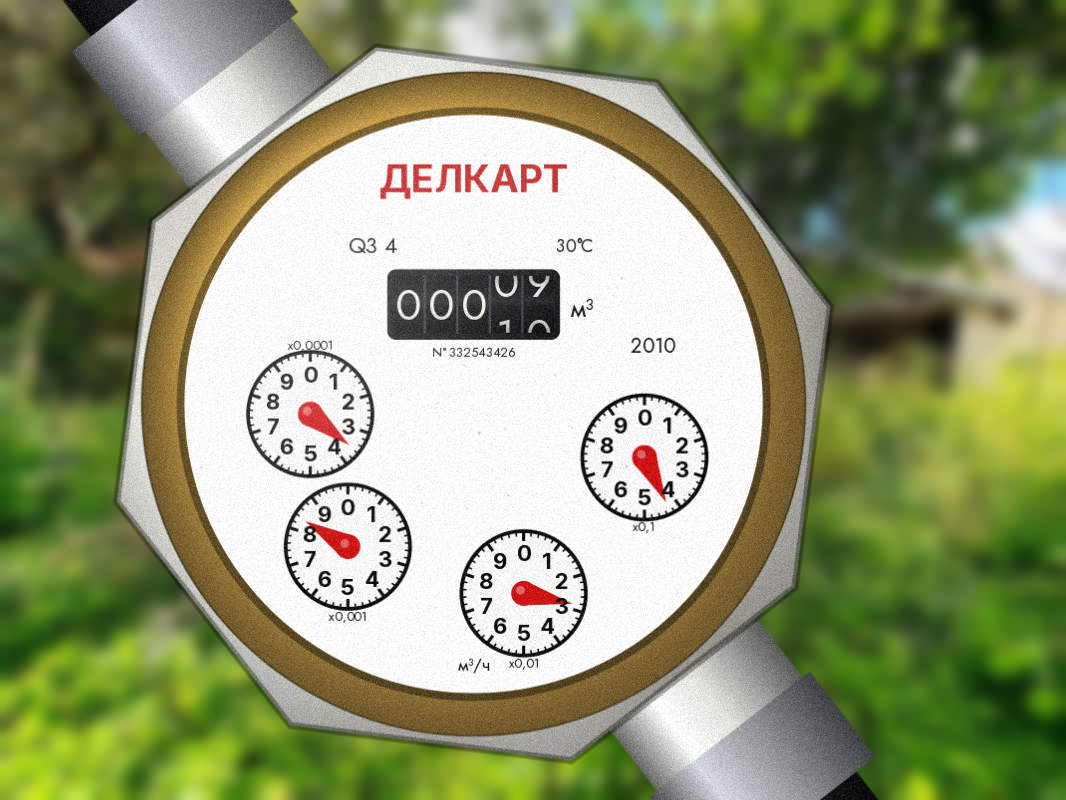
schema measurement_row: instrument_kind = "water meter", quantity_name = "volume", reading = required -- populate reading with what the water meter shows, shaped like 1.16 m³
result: 9.4283 m³
